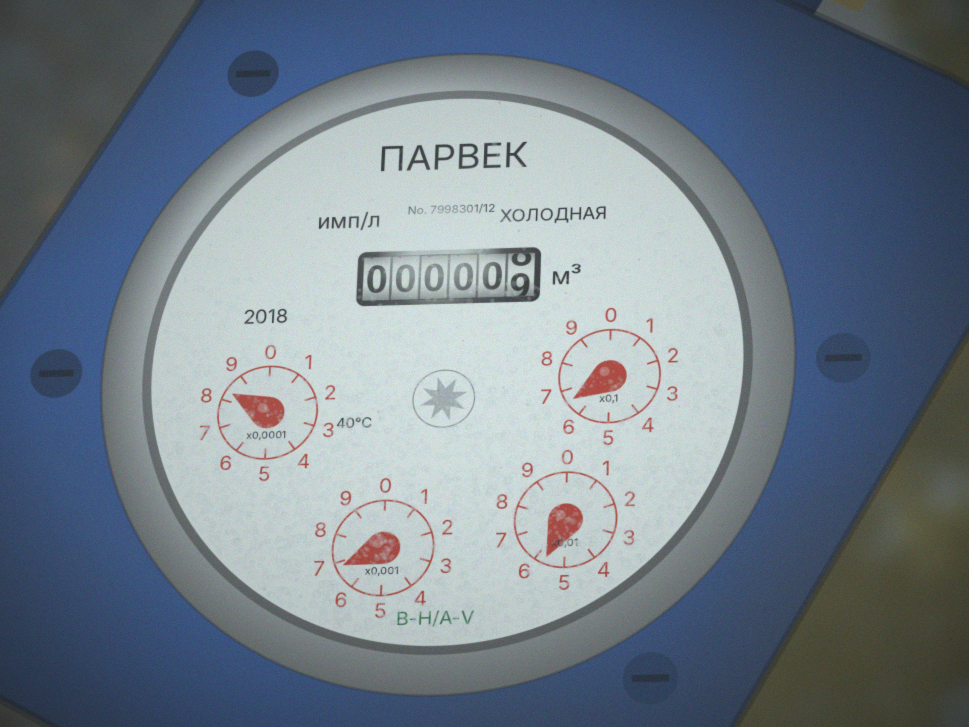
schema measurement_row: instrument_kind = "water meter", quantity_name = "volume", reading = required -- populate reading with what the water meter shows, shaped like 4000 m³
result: 8.6568 m³
